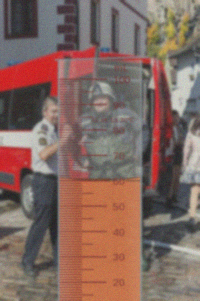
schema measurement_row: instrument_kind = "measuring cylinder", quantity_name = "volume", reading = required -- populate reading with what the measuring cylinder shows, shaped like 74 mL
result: 60 mL
